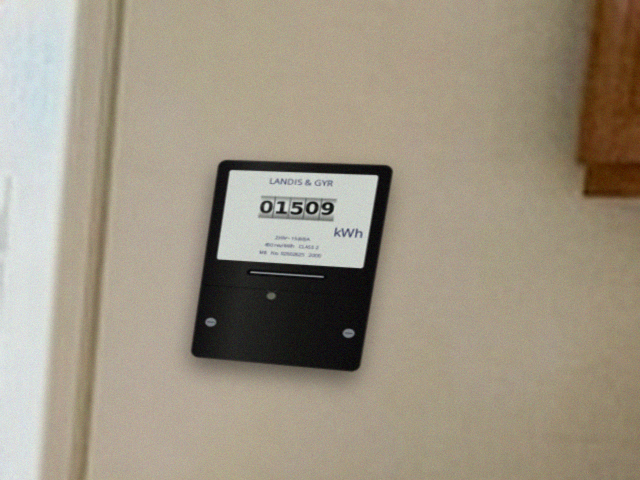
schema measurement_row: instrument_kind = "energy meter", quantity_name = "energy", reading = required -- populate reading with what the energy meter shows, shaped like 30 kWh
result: 1509 kWh
